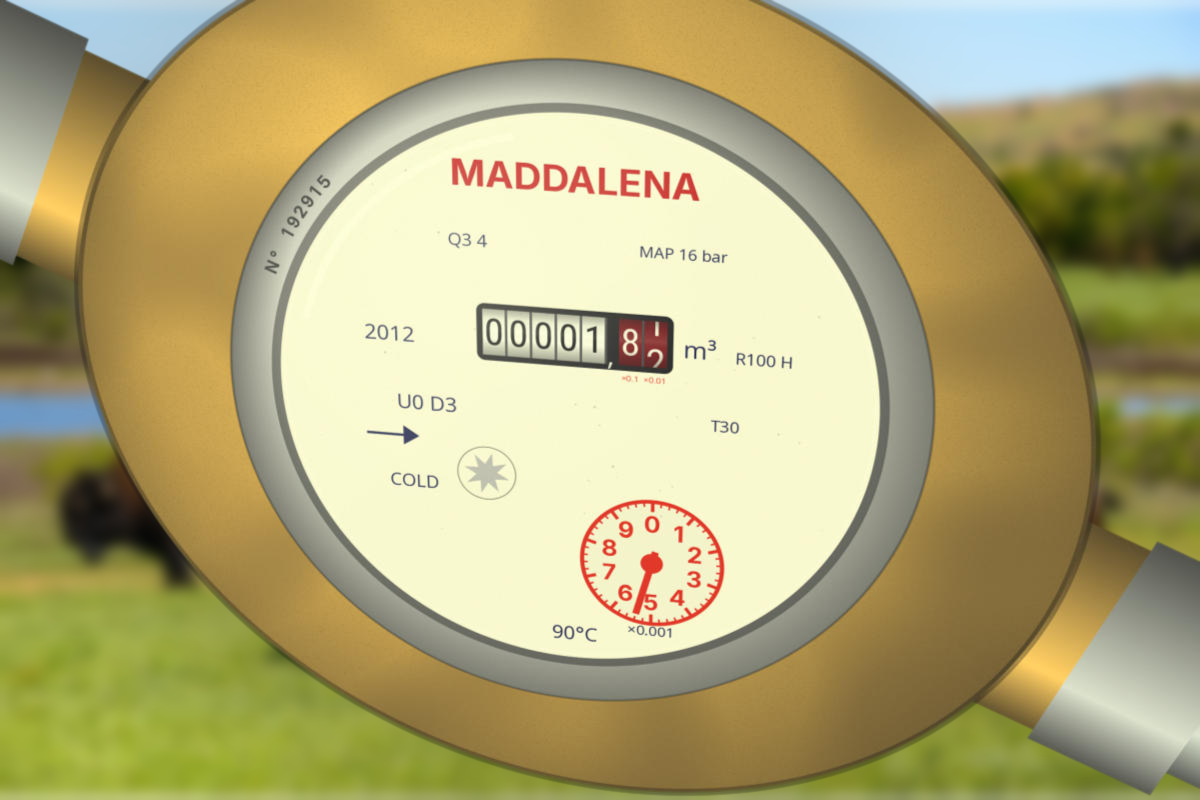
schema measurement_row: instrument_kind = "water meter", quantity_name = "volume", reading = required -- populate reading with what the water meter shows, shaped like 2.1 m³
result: 1.815 m³
